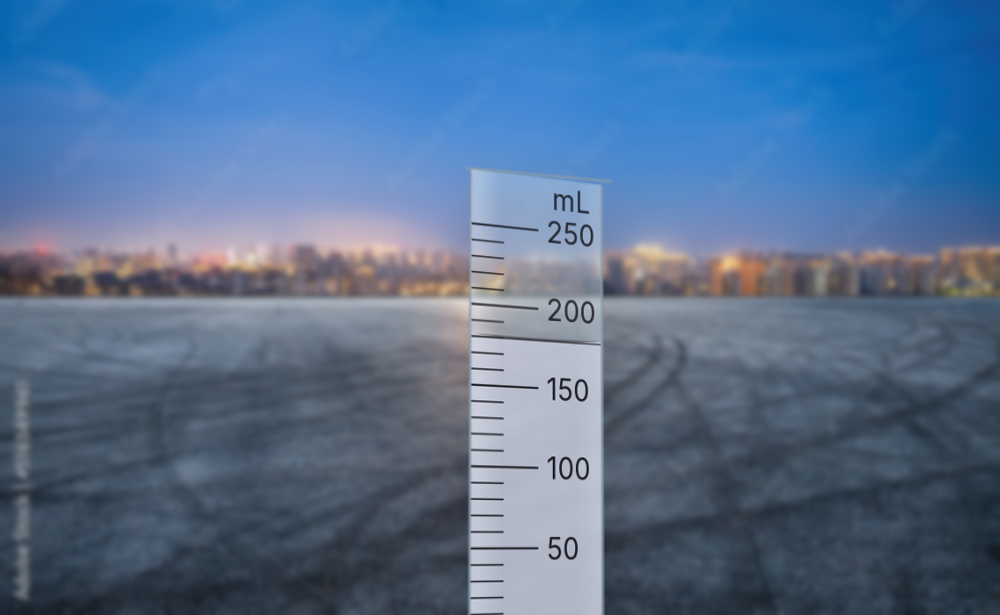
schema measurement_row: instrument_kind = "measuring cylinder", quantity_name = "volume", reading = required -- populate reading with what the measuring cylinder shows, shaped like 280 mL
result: 180 mL
